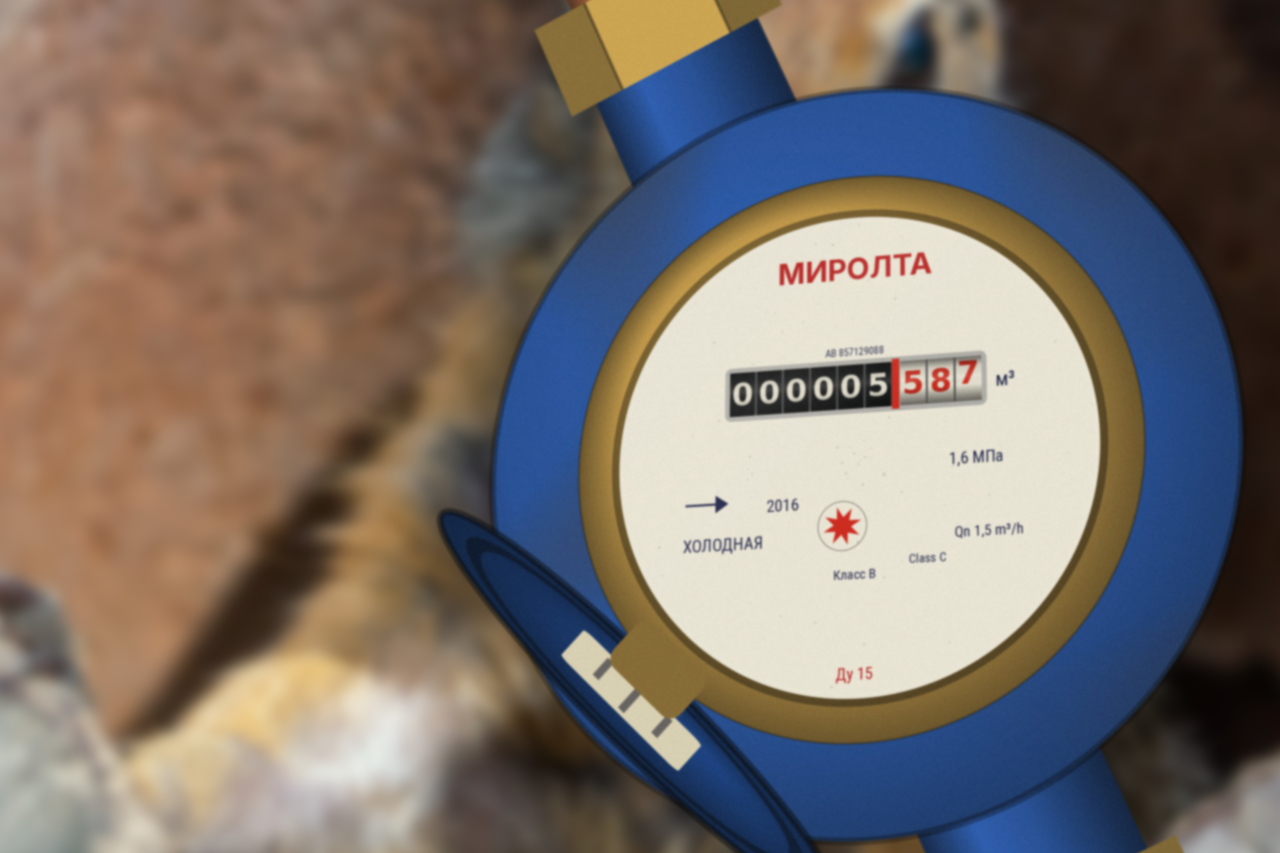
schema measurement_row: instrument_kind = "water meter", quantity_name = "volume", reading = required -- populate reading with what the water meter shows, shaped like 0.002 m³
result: 5.587 m³
